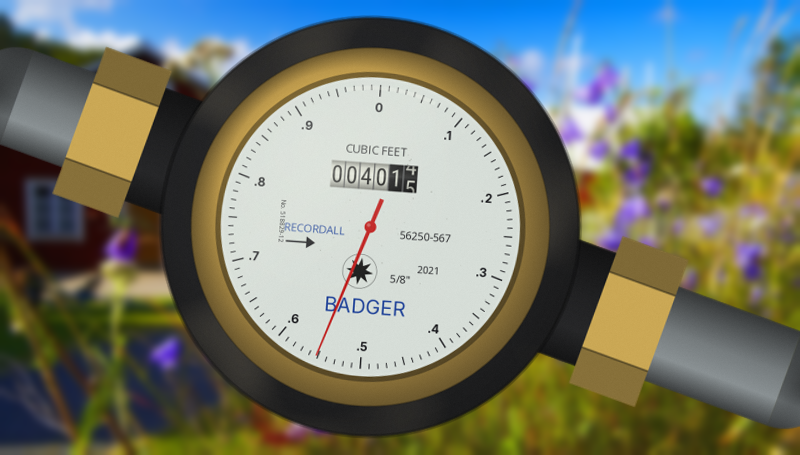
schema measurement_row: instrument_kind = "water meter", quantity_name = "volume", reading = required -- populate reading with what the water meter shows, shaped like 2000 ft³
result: 4014.55 ft³
